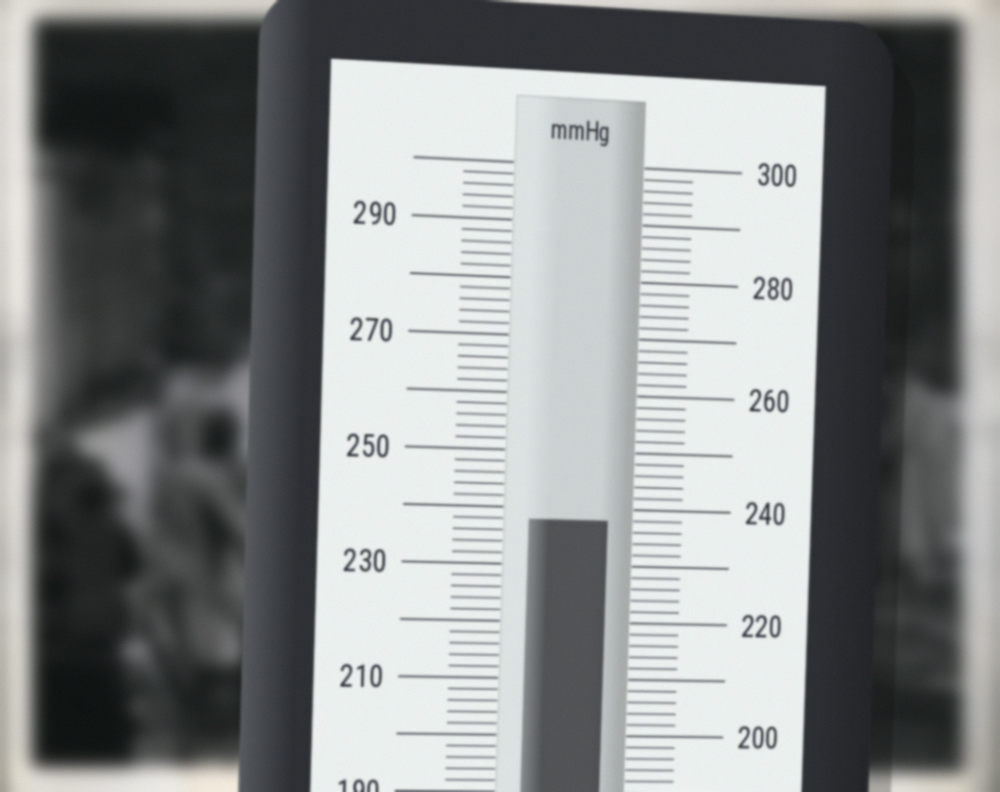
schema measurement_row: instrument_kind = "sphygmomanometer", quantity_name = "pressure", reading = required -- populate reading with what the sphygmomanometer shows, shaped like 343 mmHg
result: 238 mmHg
